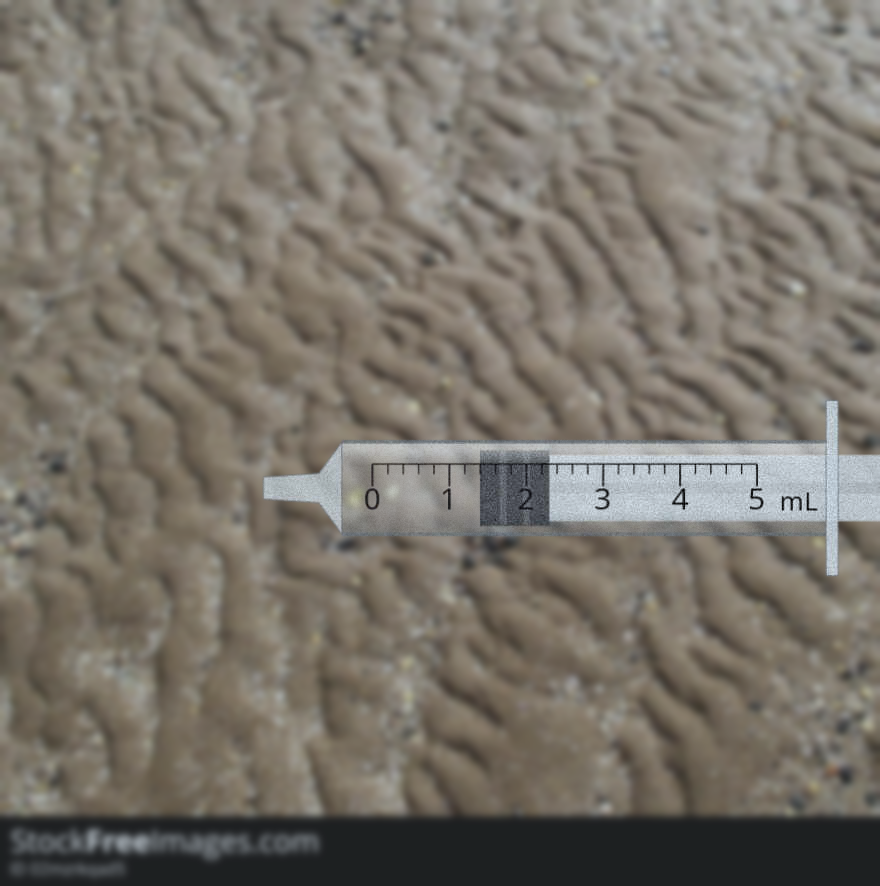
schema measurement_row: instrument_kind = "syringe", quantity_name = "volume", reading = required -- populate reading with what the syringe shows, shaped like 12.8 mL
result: 1.4 mL
